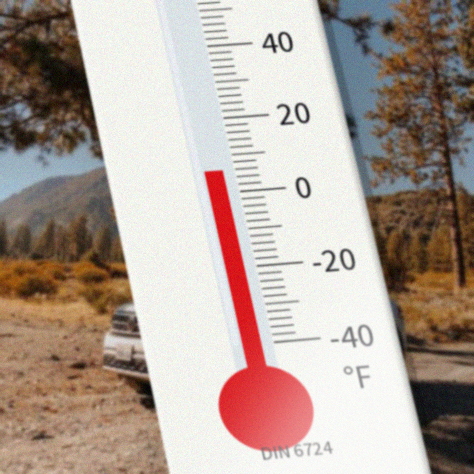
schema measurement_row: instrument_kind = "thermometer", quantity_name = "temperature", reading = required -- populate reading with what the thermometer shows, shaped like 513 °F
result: 6 °F
